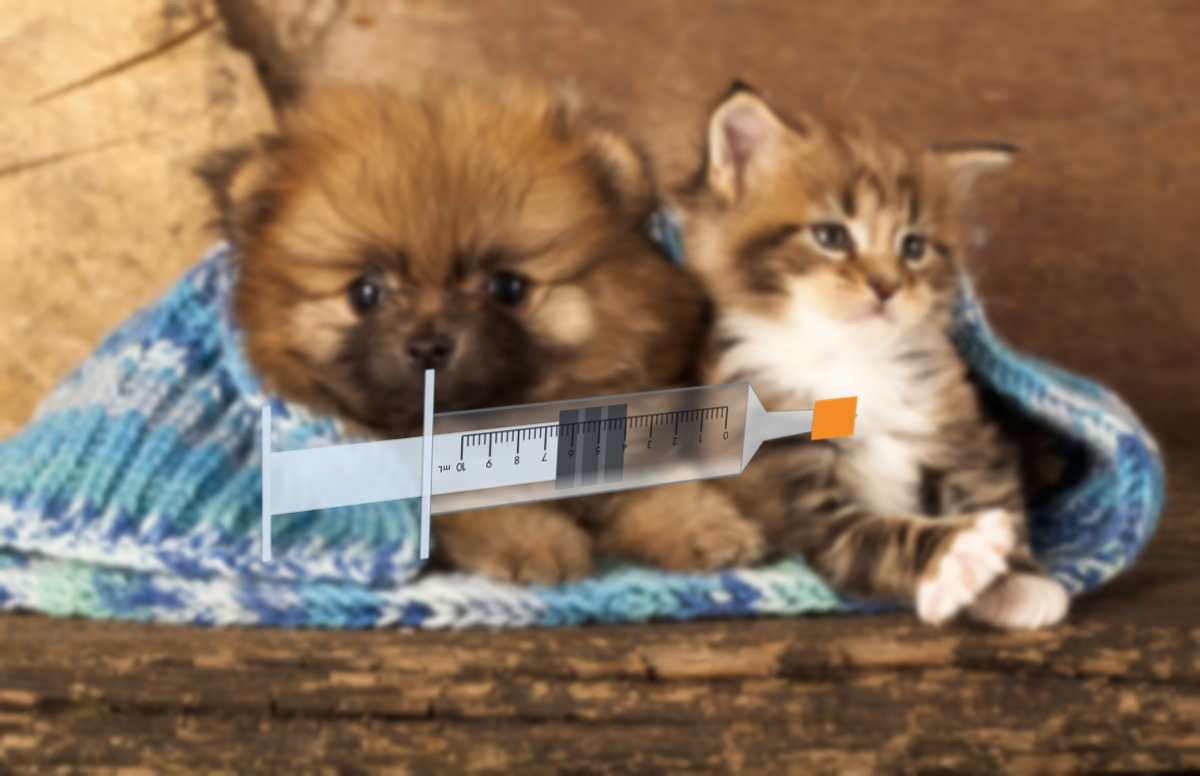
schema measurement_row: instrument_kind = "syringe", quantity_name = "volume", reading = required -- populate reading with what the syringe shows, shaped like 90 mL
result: 4 mL
